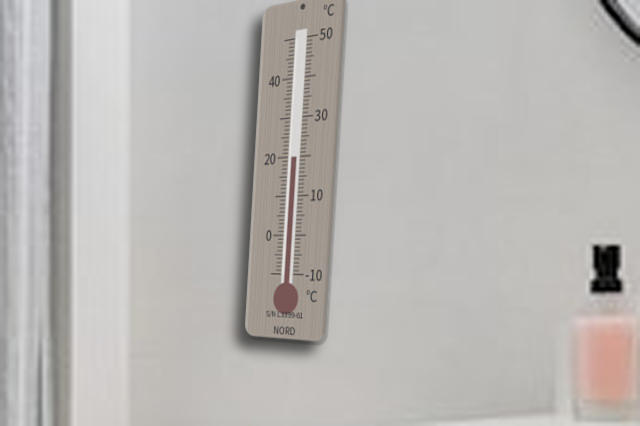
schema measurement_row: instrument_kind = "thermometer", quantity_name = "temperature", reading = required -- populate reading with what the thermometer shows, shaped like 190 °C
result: 20 °C
